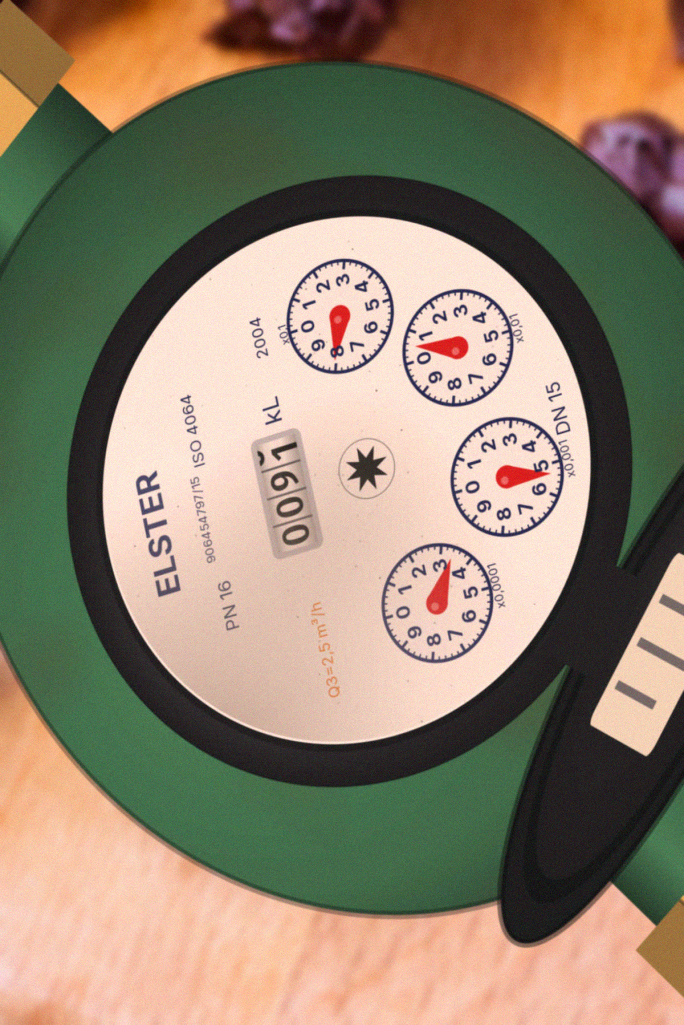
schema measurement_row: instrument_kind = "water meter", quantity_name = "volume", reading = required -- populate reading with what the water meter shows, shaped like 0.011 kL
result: 90.8053 kL
